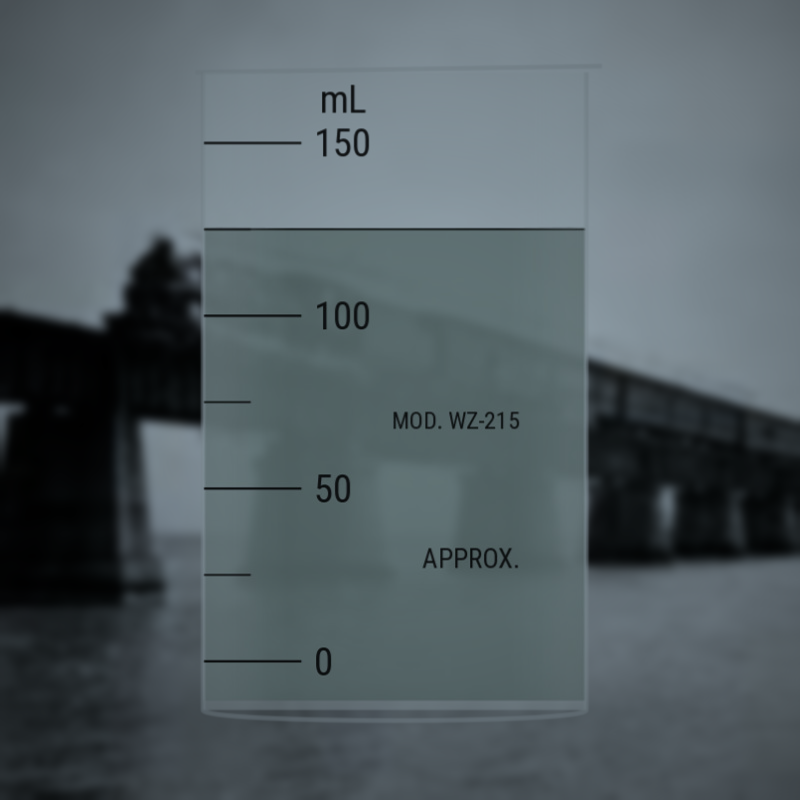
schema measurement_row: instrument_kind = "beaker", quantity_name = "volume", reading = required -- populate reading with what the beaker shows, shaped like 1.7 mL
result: 125 mL
